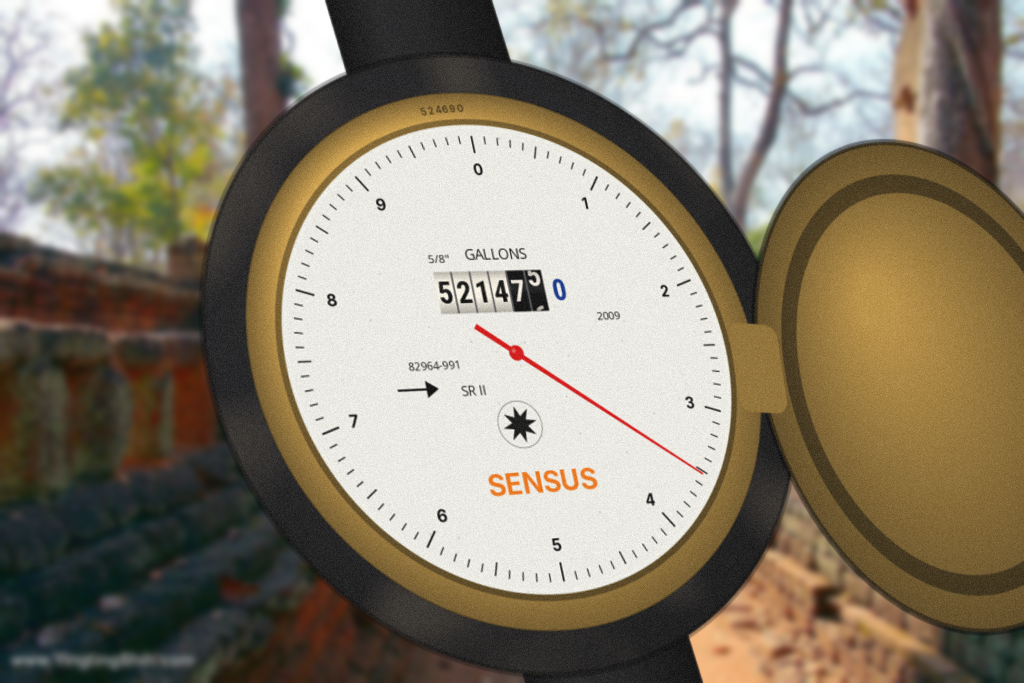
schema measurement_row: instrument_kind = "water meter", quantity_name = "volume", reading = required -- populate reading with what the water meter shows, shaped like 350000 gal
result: 5214753.5 gal
